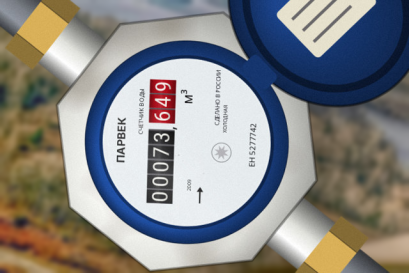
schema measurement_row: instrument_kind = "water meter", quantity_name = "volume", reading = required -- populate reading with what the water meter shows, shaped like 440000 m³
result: 73.649 m³
